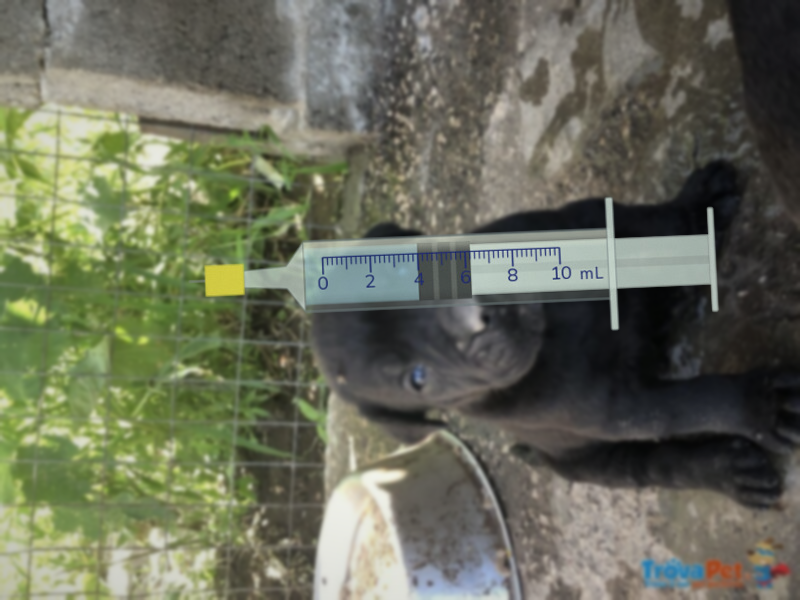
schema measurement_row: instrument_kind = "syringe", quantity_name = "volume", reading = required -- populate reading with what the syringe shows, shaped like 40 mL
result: 4 mL
